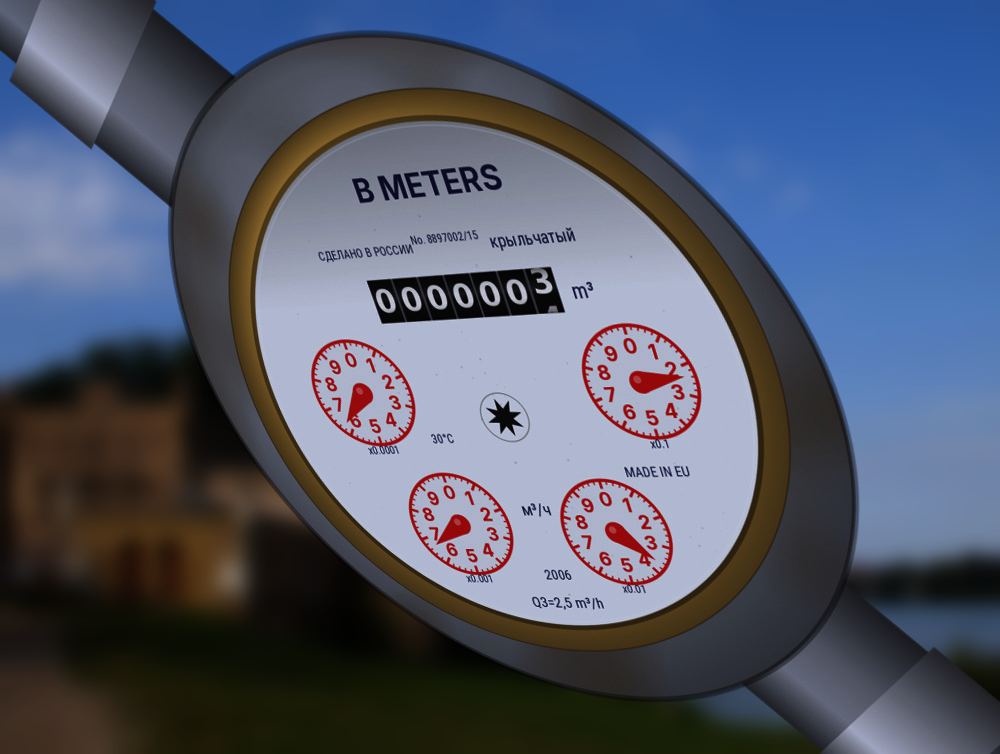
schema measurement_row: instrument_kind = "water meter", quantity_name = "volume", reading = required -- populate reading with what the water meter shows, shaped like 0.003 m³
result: 3.2366 m³
